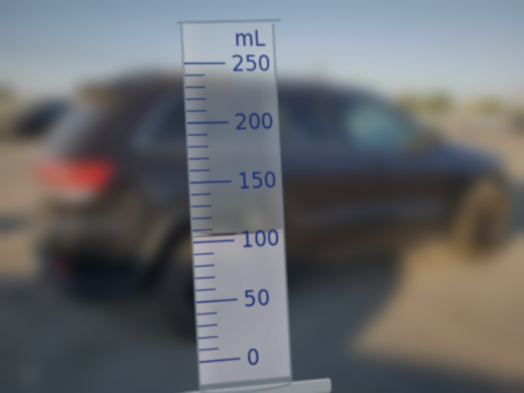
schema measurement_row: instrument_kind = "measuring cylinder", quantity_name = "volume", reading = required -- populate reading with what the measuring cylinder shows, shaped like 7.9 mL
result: 105 mL
